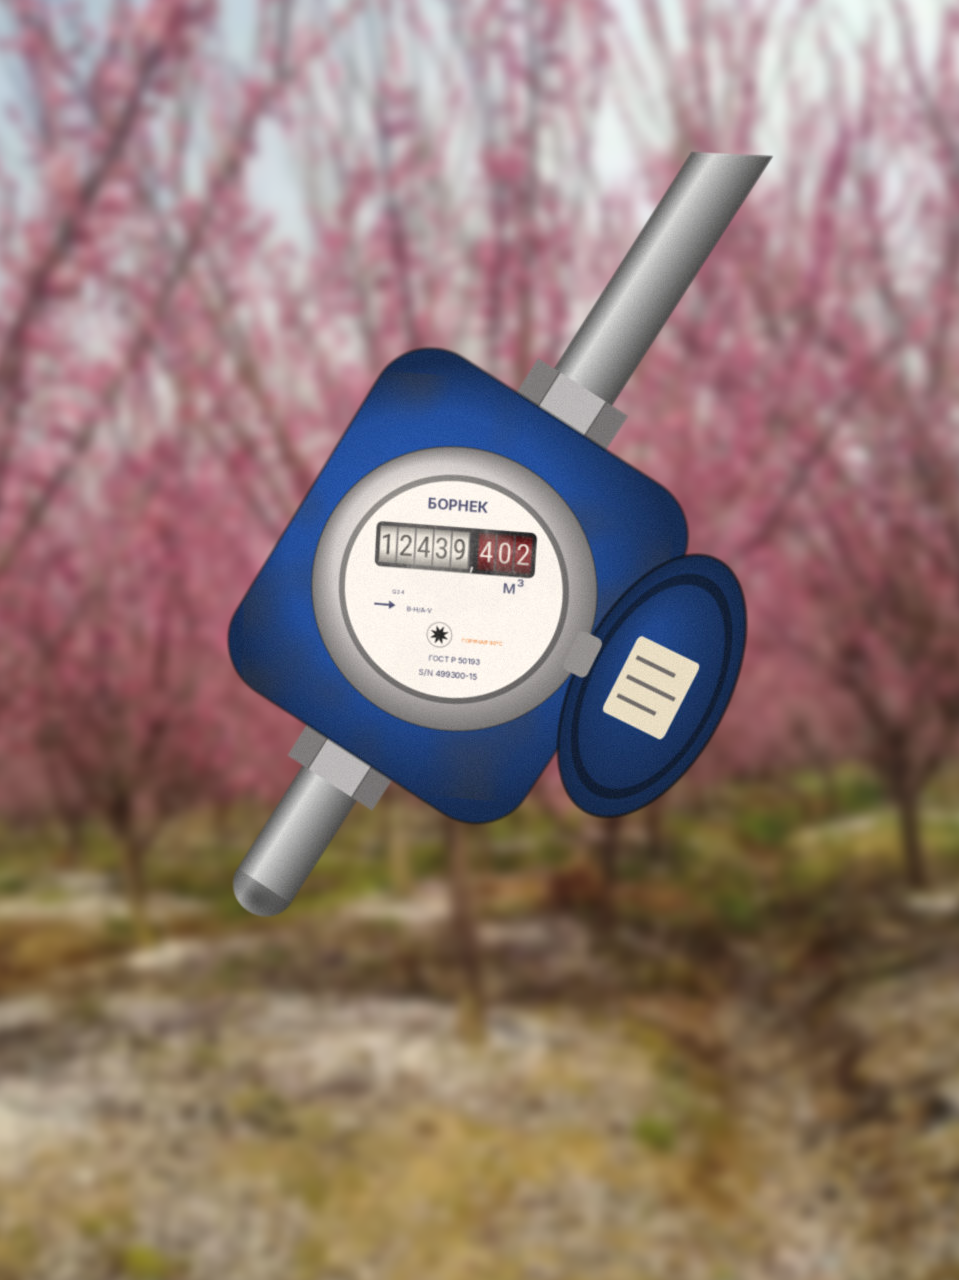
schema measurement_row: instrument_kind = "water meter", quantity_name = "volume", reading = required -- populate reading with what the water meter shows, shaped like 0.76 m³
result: 12439.402 m³
